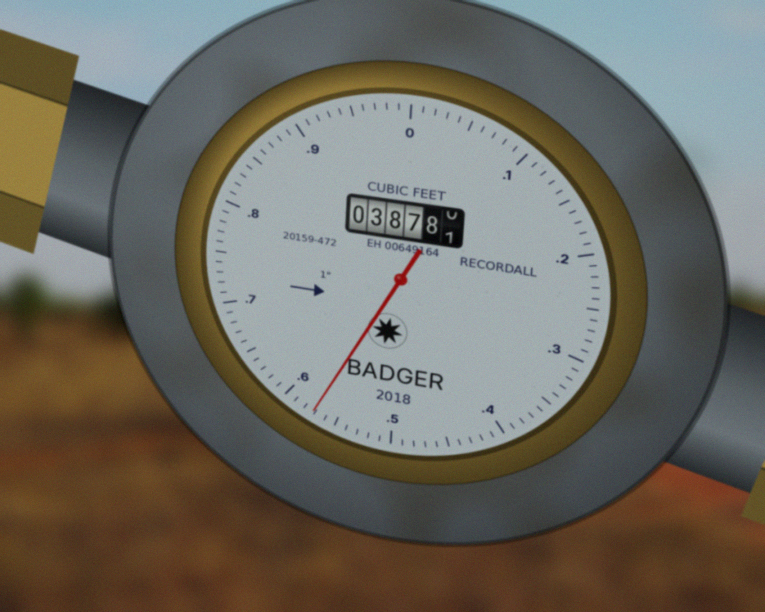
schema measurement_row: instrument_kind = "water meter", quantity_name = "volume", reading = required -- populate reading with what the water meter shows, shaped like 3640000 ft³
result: 38780.57 ft³
